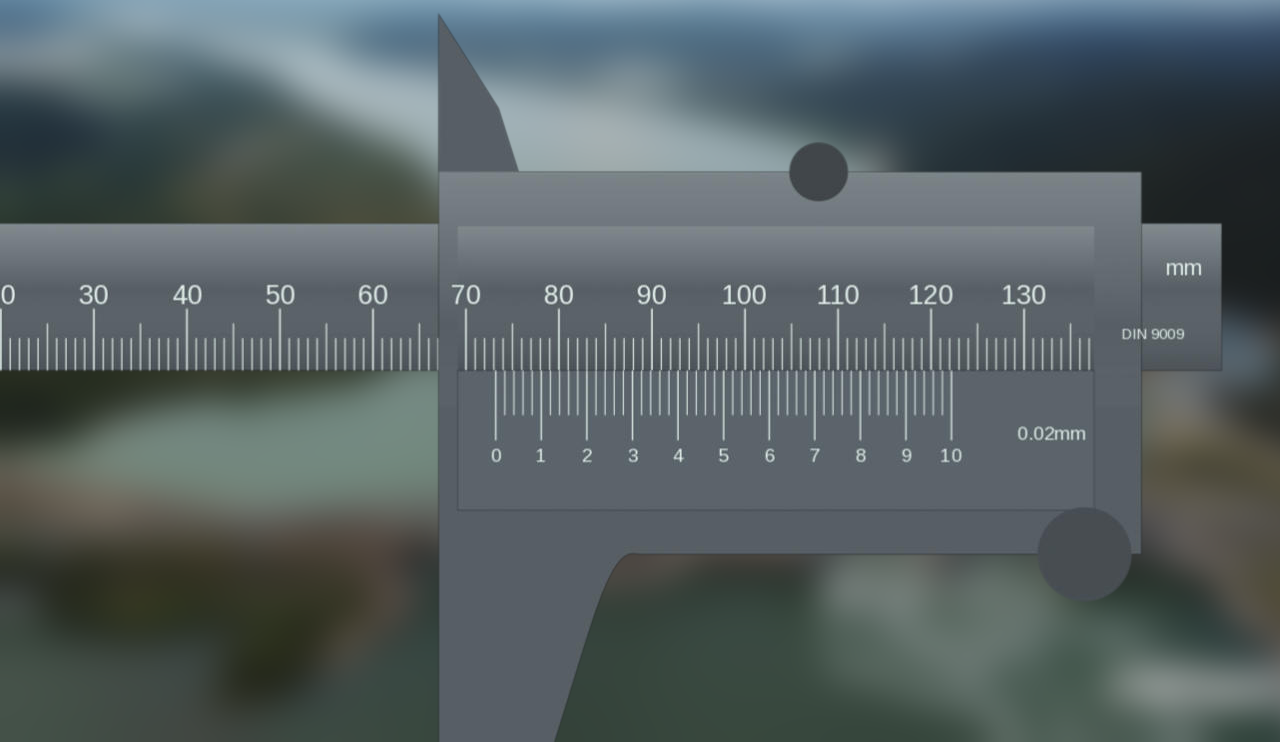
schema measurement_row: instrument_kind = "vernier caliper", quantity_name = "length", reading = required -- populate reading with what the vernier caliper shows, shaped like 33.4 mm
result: 73.2 mm
